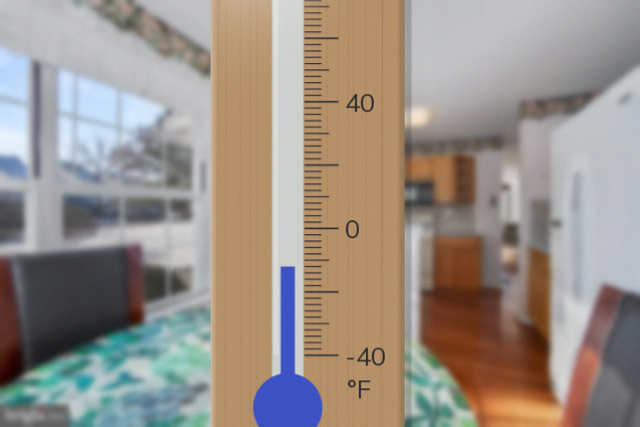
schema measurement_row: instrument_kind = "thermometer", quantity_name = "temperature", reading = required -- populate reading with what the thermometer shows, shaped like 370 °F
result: -12 °F
